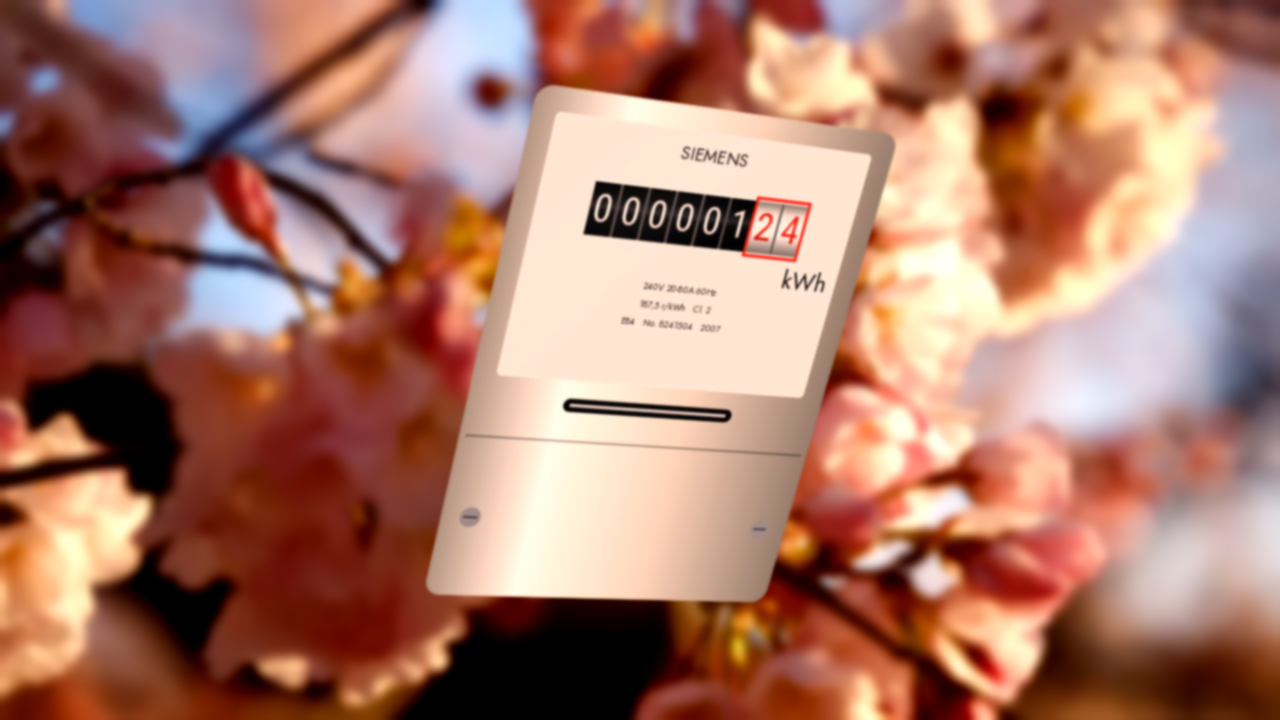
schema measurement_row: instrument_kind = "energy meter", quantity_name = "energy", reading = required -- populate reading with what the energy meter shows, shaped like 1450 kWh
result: 1.24 kWh
